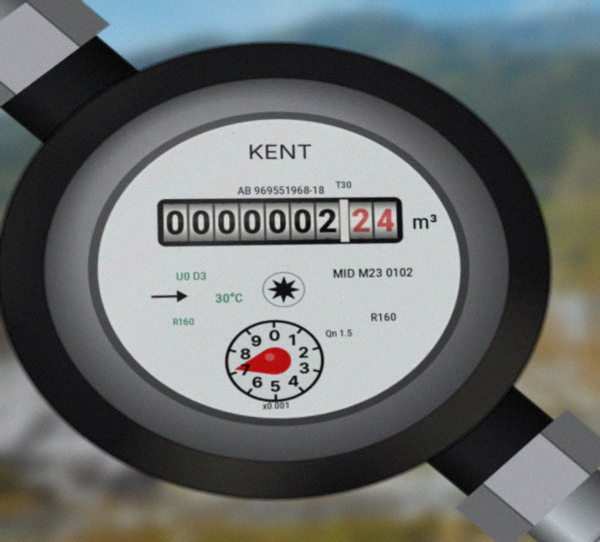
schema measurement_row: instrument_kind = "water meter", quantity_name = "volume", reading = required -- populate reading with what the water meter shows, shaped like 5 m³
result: 2.247 m³
